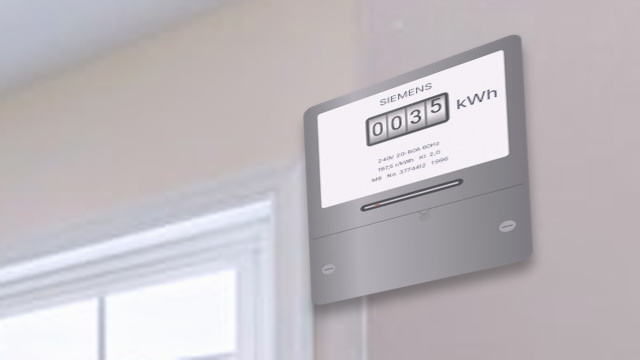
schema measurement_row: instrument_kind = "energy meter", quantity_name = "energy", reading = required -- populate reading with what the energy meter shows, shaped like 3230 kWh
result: 35 kWh
